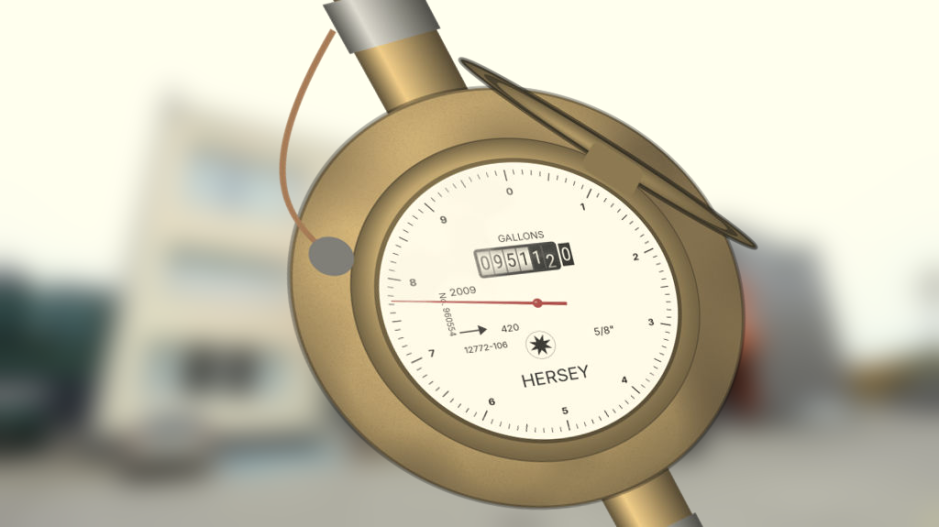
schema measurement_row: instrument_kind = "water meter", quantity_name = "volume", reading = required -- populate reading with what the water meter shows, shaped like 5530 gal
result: 951117.7 gal
